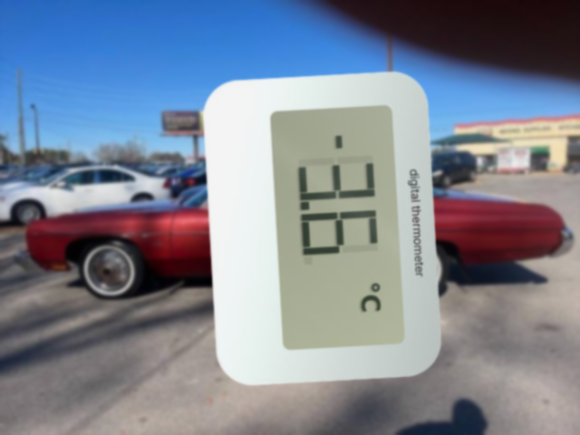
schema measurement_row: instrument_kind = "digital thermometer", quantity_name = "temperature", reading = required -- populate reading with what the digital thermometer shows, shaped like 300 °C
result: -3.6 °C
